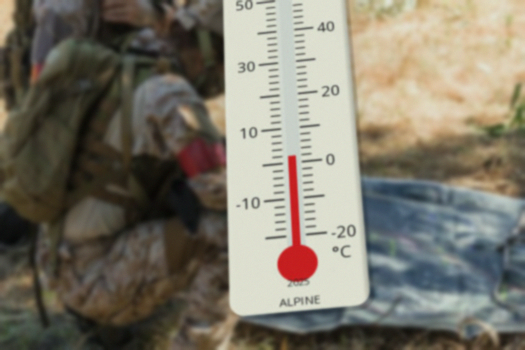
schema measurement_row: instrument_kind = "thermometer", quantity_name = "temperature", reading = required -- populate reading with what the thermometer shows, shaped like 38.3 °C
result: 2 °C
